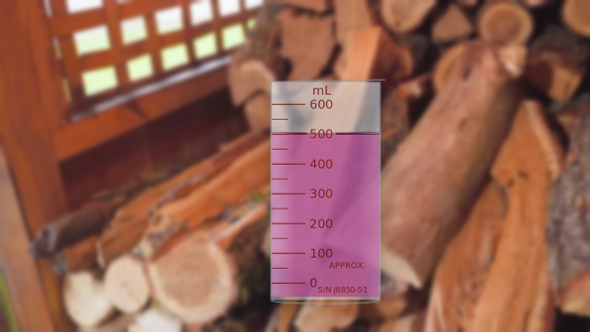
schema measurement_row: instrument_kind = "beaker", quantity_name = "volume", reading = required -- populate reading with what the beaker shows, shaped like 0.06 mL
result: 500 mL
